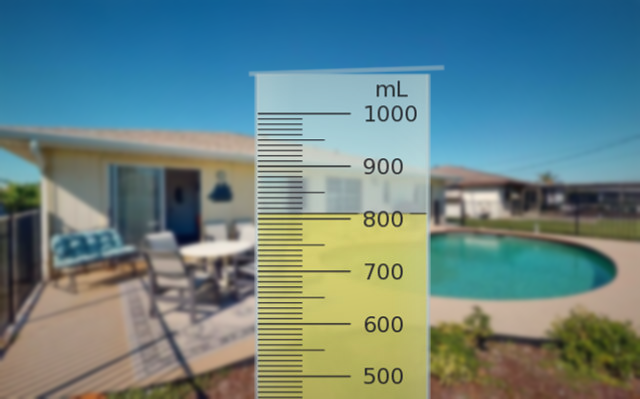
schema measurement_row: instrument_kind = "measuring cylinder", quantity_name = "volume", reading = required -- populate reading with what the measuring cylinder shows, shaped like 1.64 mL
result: 810 mL
